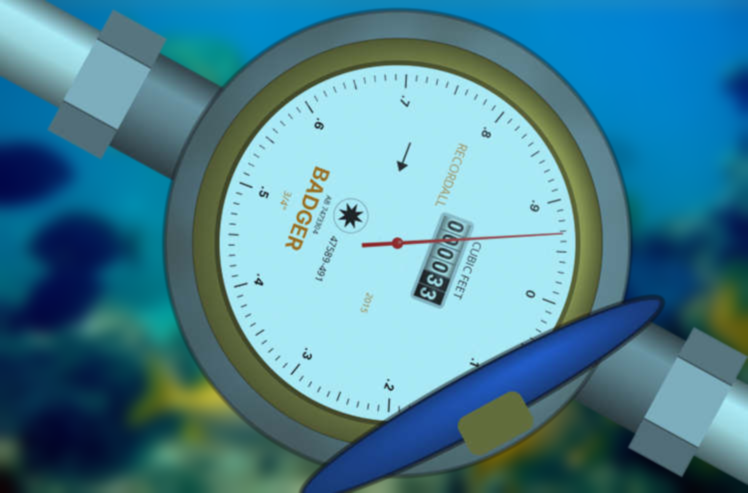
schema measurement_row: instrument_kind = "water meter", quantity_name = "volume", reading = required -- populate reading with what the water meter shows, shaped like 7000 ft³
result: 32.93 ft³
